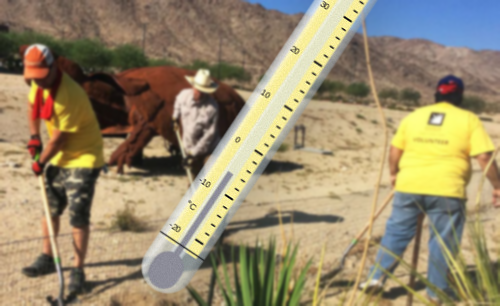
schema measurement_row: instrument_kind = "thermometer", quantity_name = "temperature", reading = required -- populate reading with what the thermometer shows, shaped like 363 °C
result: -6 °C
